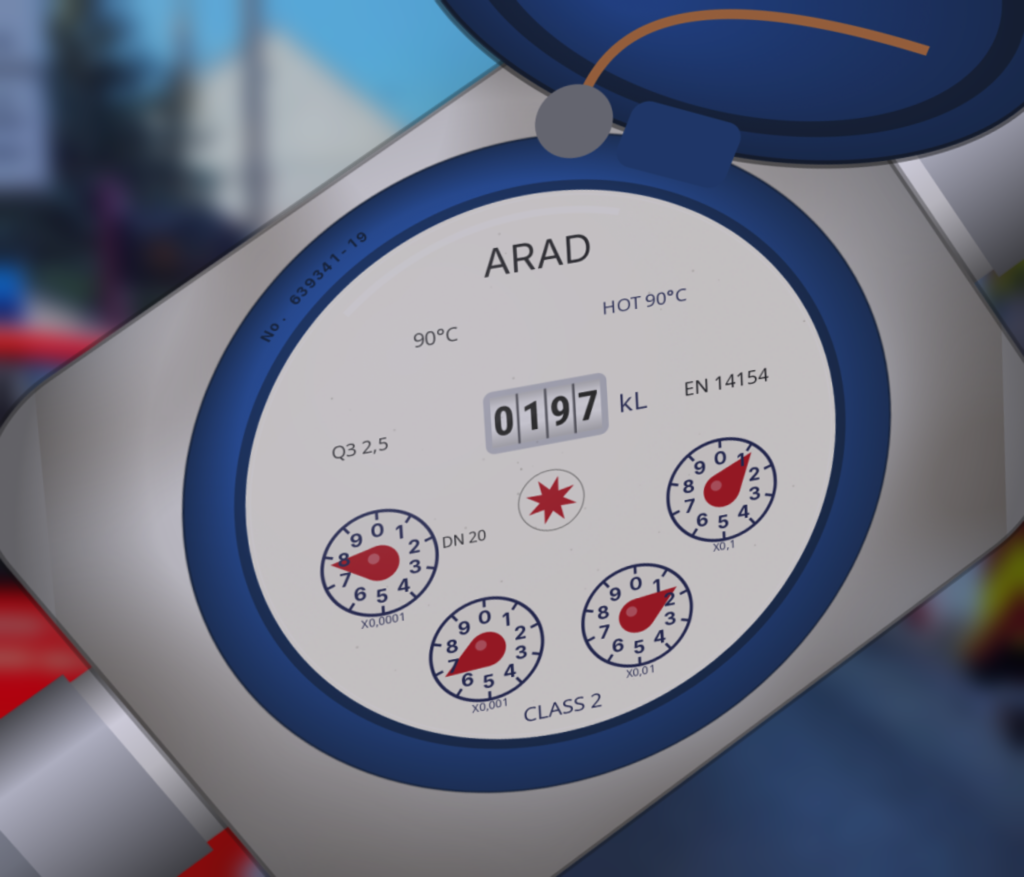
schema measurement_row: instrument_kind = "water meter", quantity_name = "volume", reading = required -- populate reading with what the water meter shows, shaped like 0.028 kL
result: 197.1167 kL
